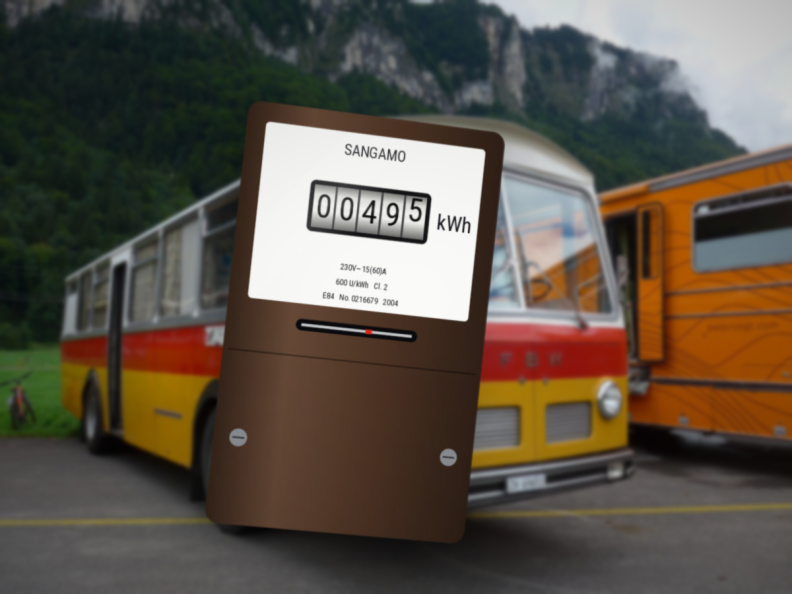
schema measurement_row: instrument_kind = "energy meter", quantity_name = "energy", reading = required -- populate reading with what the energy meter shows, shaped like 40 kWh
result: 495 kWh
